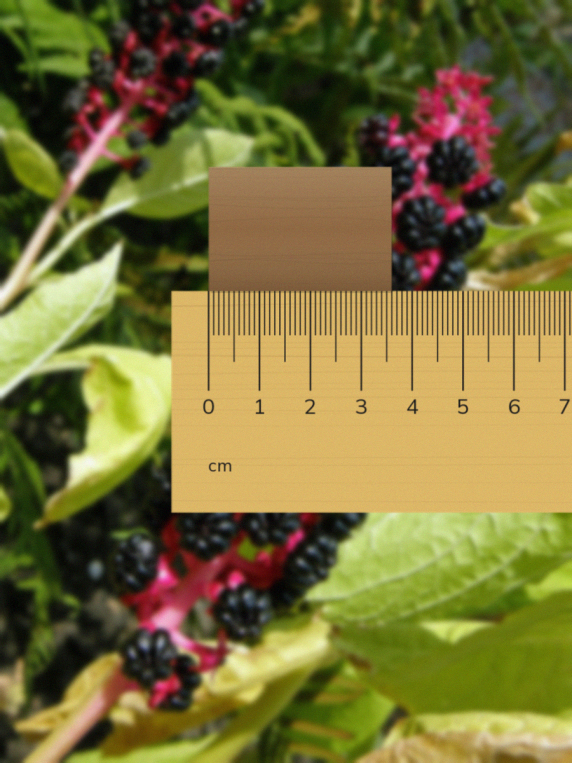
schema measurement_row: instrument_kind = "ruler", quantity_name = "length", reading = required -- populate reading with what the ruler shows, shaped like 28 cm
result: 3.6 cm
